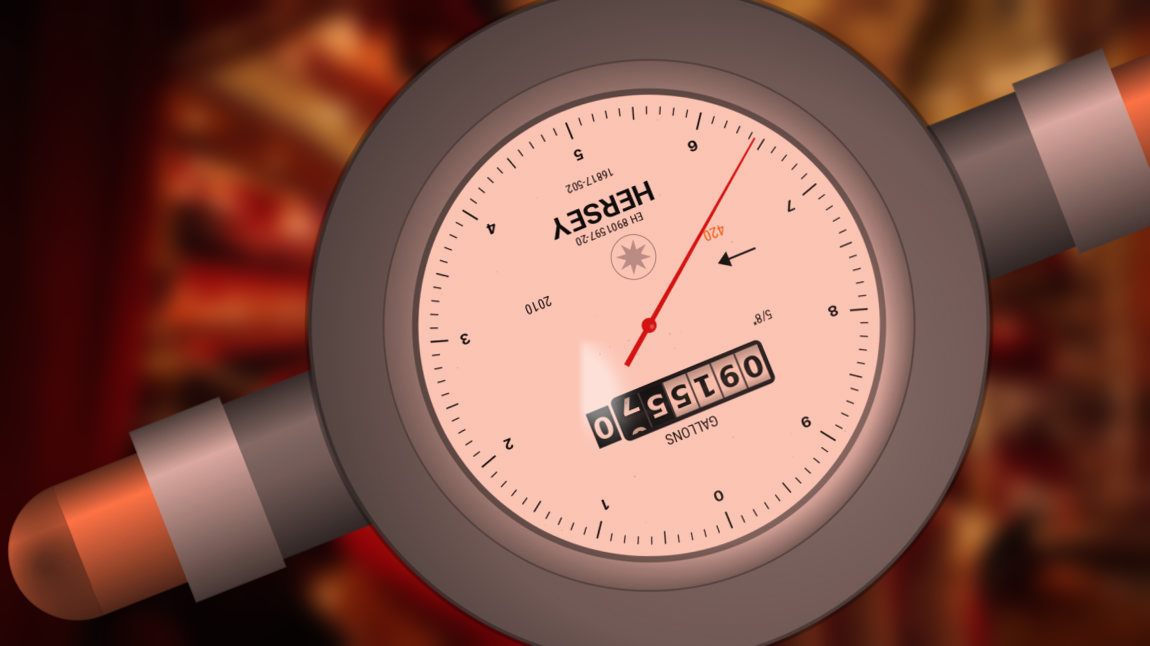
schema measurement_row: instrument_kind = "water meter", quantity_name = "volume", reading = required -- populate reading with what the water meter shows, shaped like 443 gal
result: 915566.4 gal
